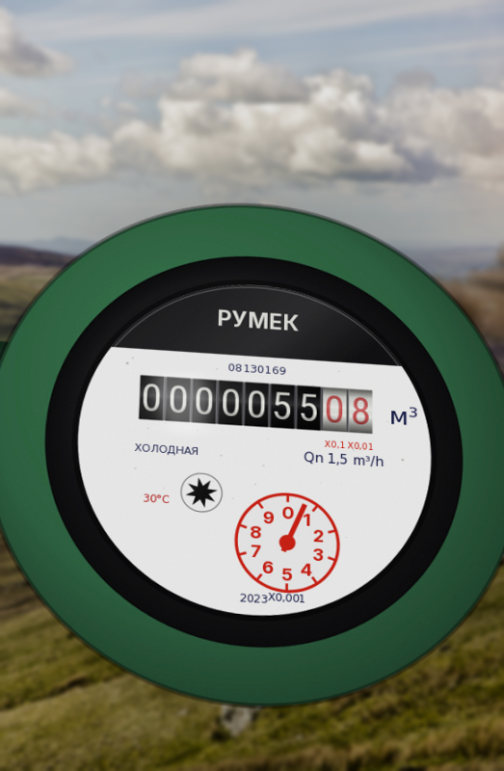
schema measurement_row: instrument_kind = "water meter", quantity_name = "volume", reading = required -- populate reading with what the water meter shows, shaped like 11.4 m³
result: 55.080 m³
